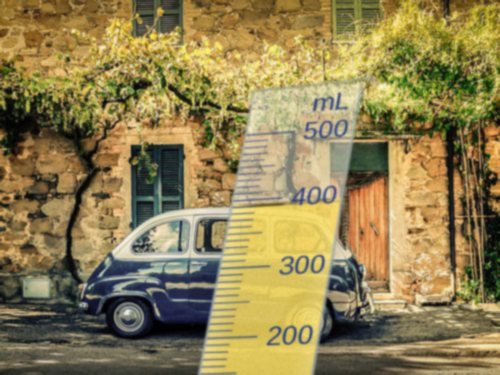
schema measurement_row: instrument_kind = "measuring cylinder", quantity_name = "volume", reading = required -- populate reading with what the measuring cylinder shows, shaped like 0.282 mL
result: 390 mL
